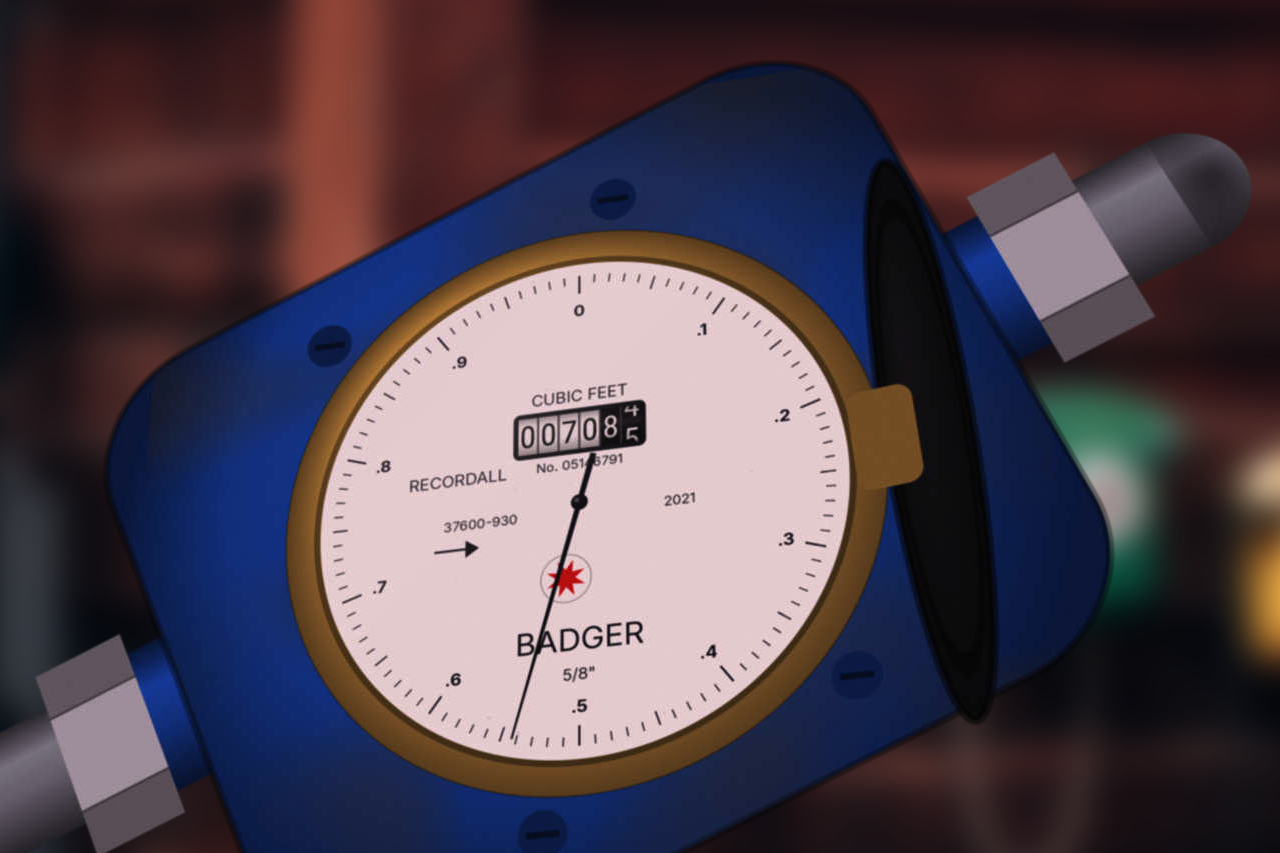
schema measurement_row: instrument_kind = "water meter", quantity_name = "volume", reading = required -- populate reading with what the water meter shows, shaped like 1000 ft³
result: 7084.54 ft³
